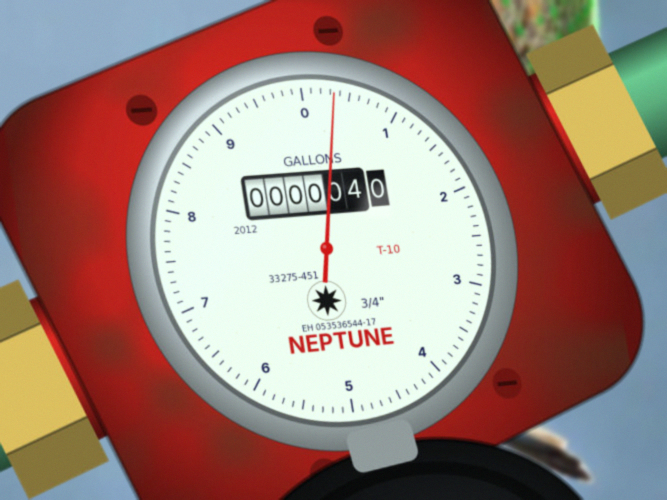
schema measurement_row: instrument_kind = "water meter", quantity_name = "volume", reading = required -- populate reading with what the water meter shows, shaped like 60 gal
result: 40.3 gal
